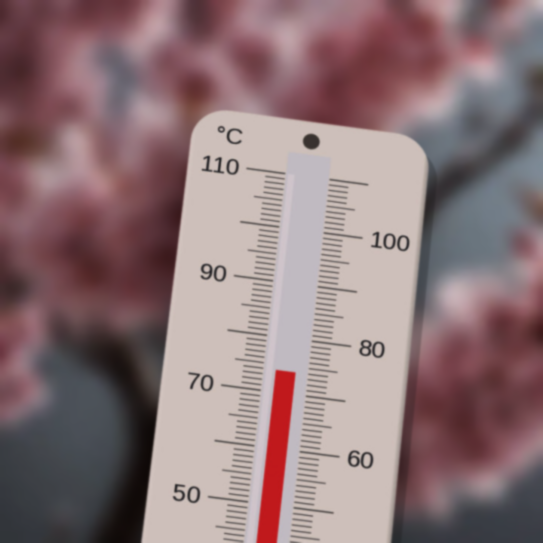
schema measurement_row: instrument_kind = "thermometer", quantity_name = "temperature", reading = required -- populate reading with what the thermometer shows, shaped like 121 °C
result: 74 °C
